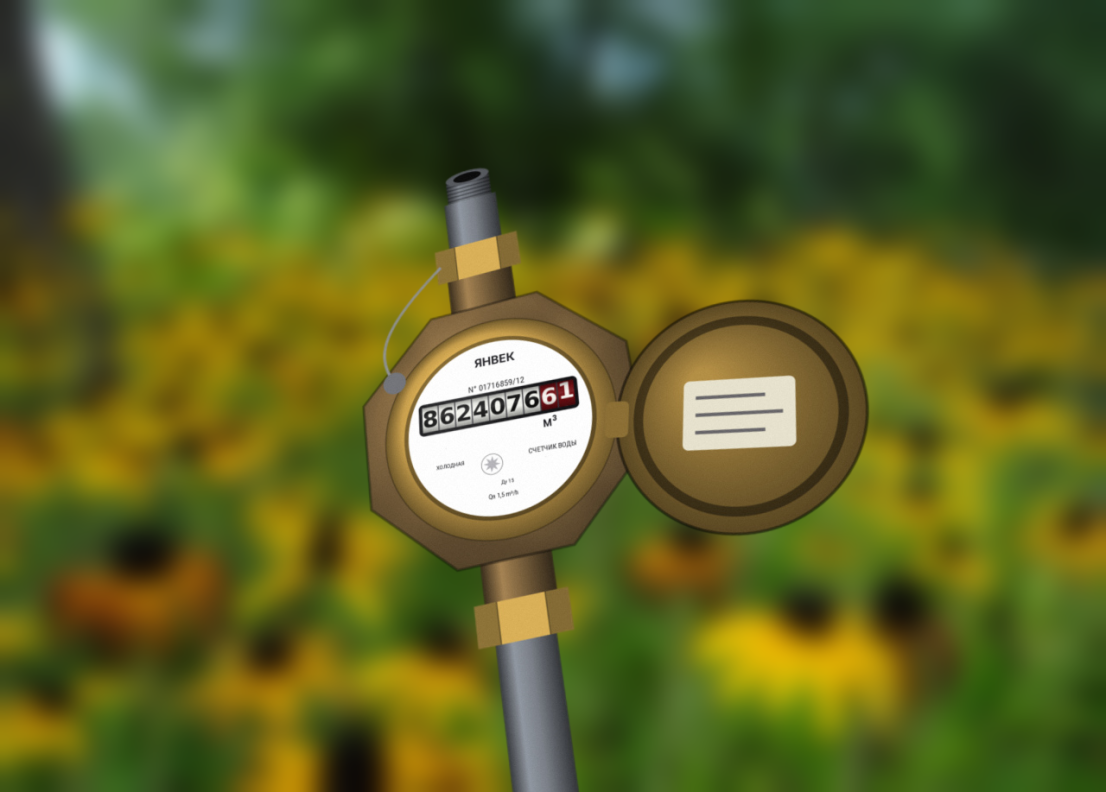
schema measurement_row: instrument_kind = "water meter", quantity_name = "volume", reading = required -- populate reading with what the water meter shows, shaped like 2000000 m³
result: 8624076.61 m³
